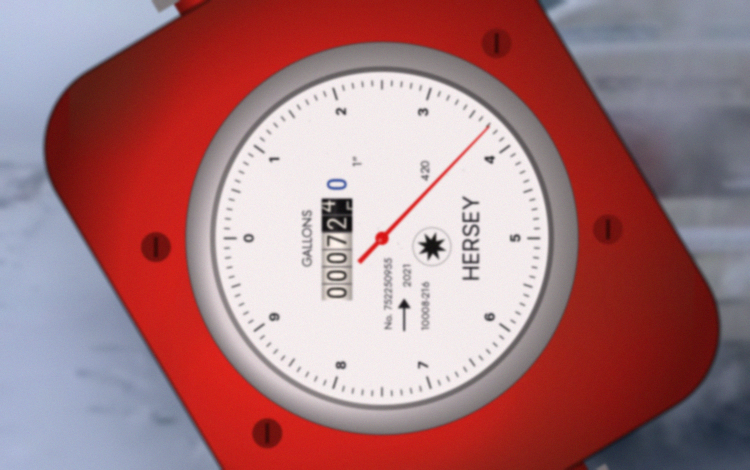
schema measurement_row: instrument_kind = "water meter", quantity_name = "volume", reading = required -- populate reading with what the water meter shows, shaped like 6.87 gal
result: 7243.7 gal
